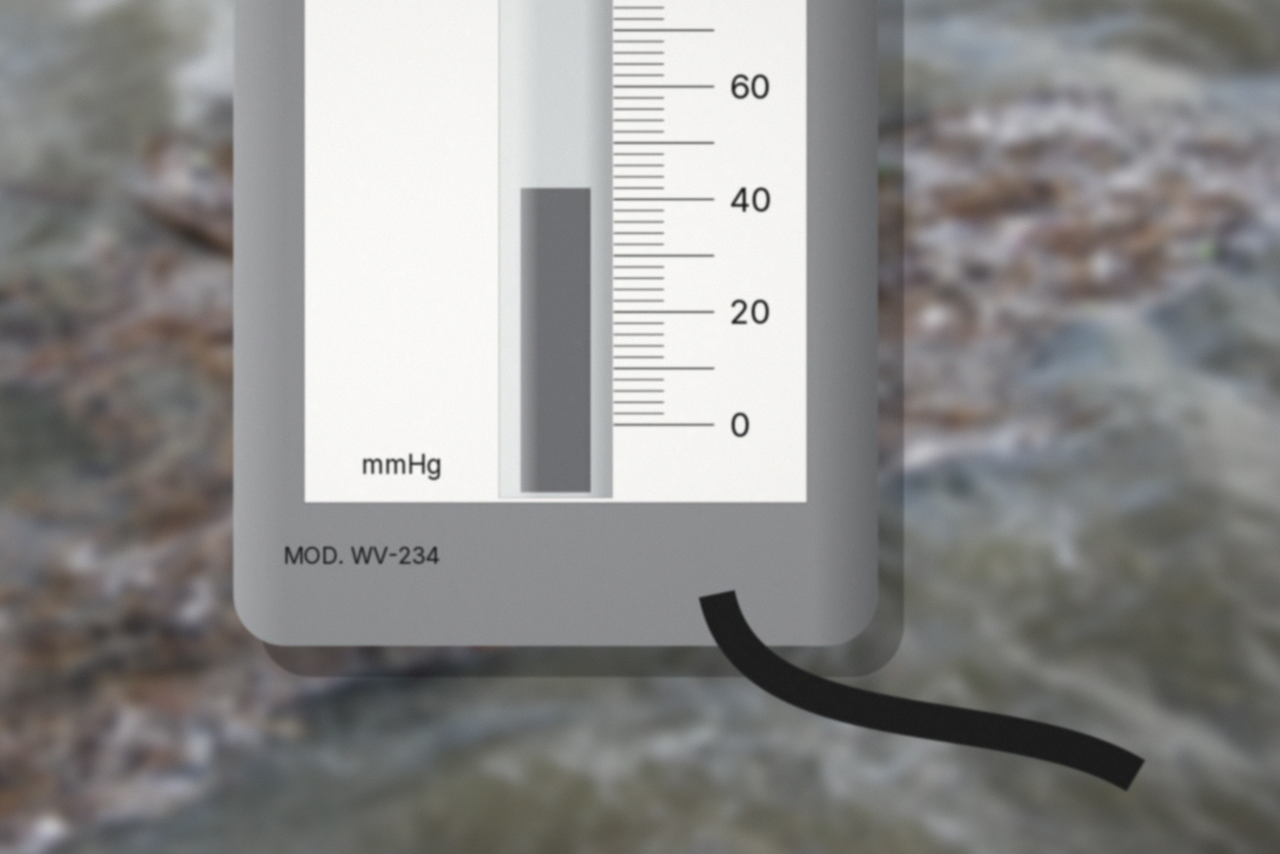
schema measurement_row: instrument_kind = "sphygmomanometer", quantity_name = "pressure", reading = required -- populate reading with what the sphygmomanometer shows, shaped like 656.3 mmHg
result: 42 mmHg
